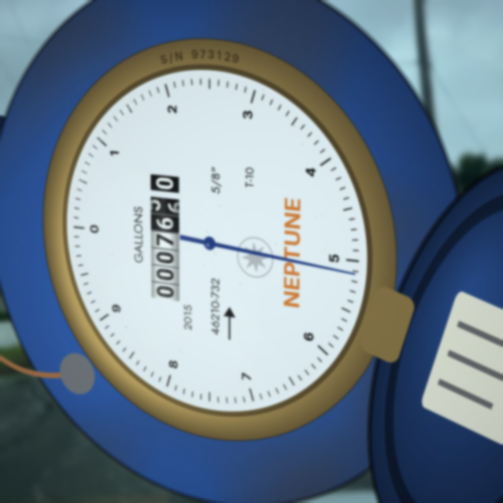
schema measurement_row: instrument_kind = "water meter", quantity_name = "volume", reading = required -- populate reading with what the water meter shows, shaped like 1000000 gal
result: 7655.1 gal
